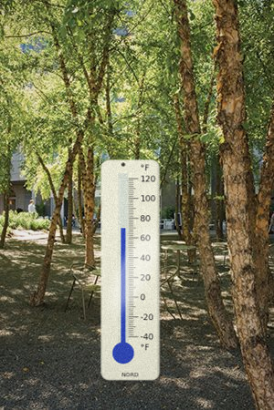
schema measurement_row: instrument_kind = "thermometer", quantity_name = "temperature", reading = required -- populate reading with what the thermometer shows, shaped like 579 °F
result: 70 °F
